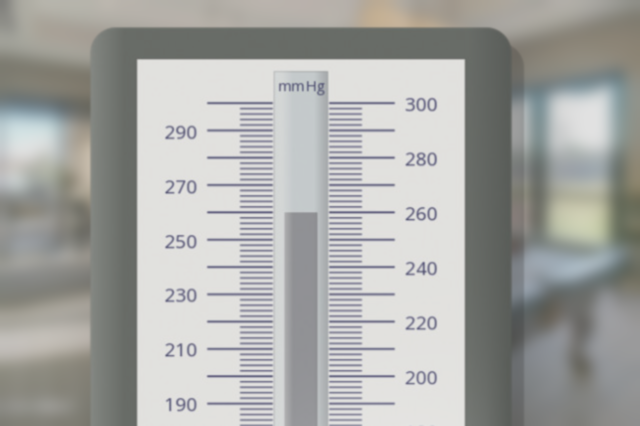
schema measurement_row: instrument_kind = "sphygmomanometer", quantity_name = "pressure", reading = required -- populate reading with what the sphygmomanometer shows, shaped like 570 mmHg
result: 260 mmHg
